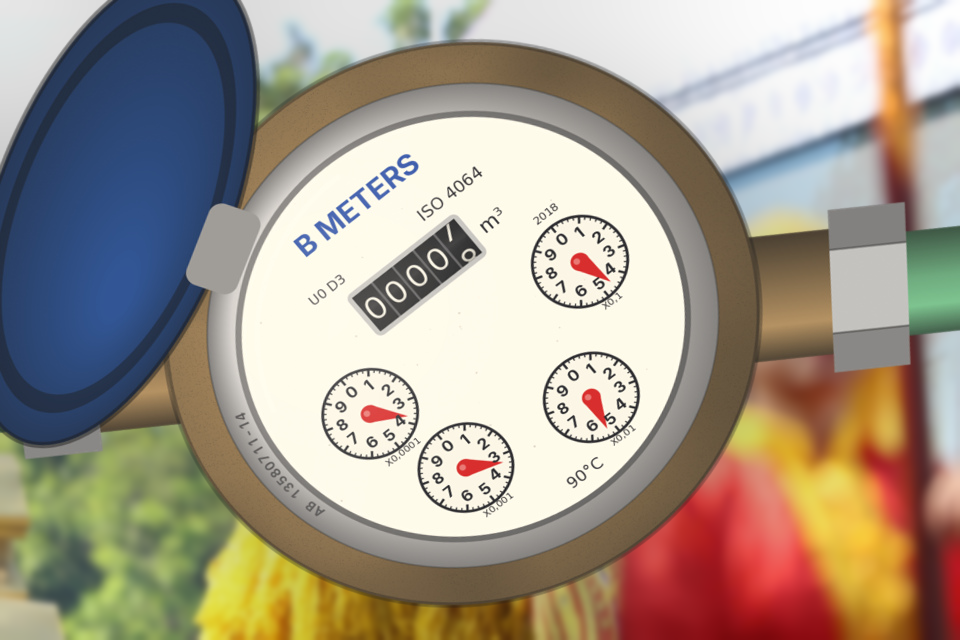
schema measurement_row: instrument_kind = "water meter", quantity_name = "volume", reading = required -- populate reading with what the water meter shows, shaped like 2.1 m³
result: 7.4533 m³
